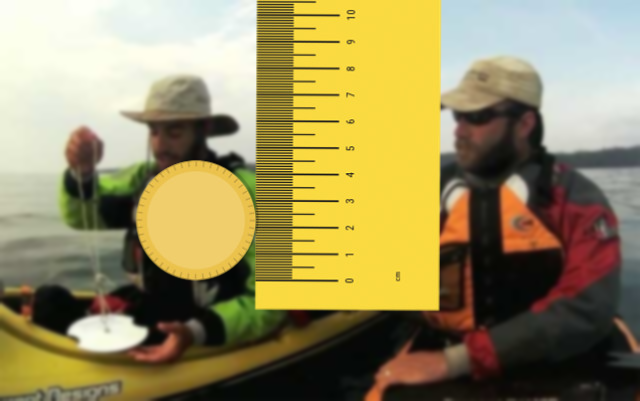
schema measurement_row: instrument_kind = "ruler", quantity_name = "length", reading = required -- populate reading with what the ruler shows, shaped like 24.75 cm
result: 4.5 cm
